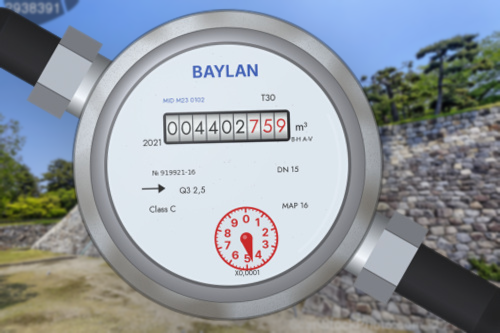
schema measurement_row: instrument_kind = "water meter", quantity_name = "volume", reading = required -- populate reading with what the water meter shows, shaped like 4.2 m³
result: 4402.7594 m³
